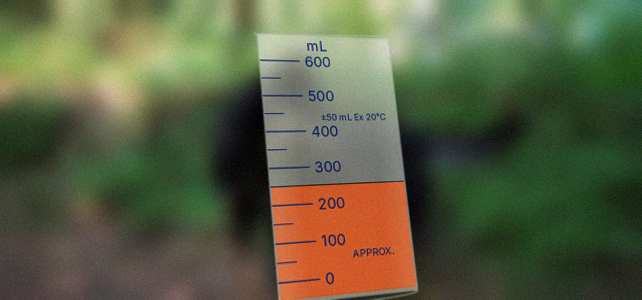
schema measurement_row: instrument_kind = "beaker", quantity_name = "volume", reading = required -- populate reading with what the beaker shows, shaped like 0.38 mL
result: 250 mL
